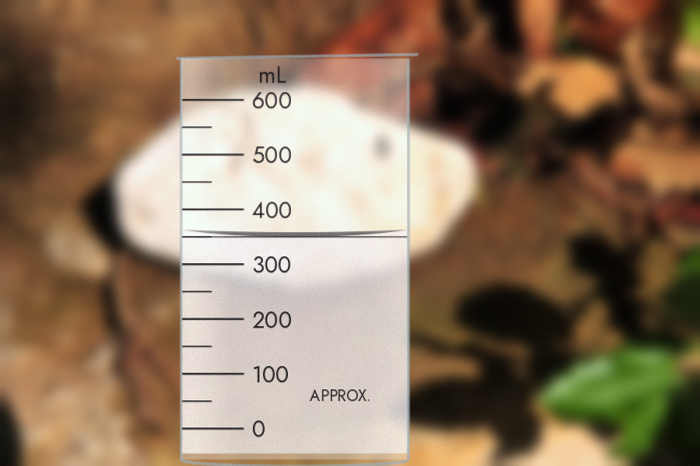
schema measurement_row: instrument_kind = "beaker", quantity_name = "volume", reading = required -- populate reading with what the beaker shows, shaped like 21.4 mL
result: 350 mL
